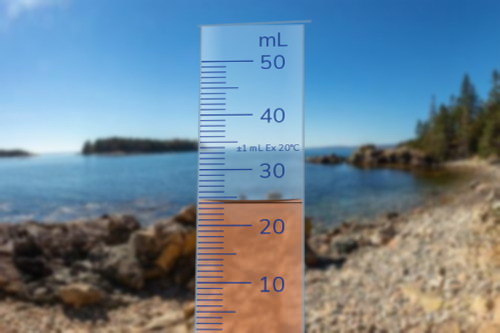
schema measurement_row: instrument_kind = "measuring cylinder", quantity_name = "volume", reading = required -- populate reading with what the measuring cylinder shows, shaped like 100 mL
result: 24 mL
